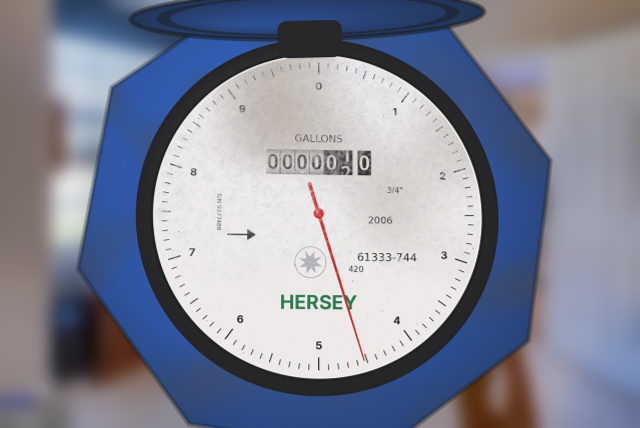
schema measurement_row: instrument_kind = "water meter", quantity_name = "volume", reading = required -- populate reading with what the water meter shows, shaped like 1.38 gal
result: 14.5 gal
